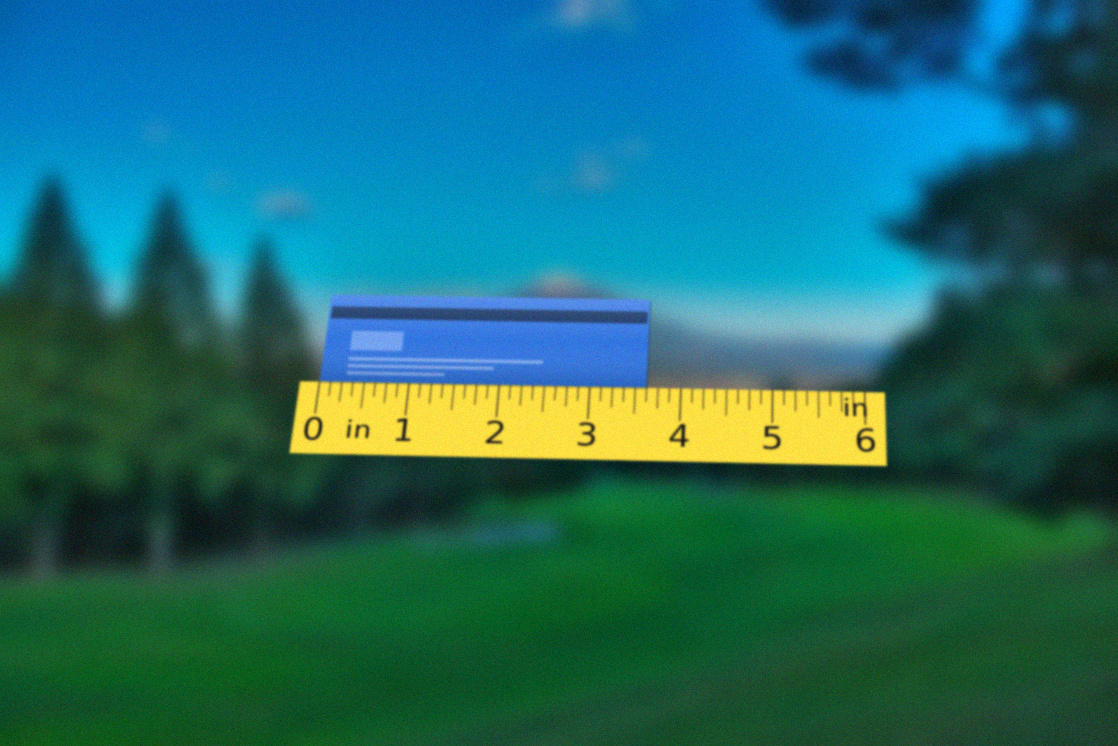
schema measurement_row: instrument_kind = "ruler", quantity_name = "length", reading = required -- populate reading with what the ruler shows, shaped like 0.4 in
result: 3.625 in
